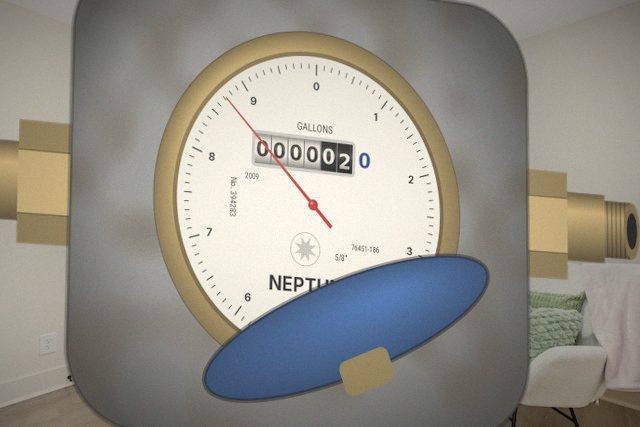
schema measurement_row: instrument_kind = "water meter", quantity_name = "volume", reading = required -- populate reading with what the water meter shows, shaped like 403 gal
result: 18.7 gal
